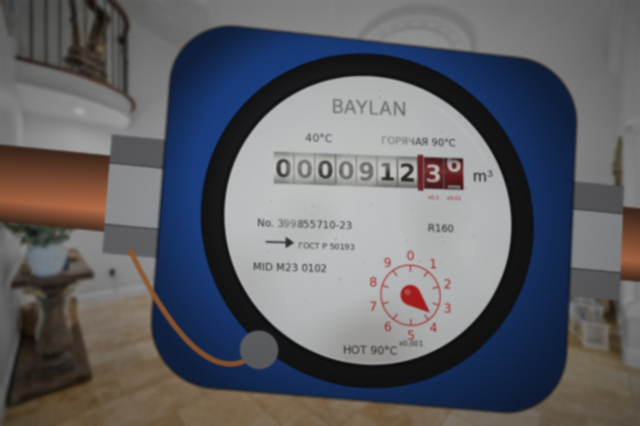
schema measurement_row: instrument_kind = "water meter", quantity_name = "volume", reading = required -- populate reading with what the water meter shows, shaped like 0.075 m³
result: 912.363 m³
